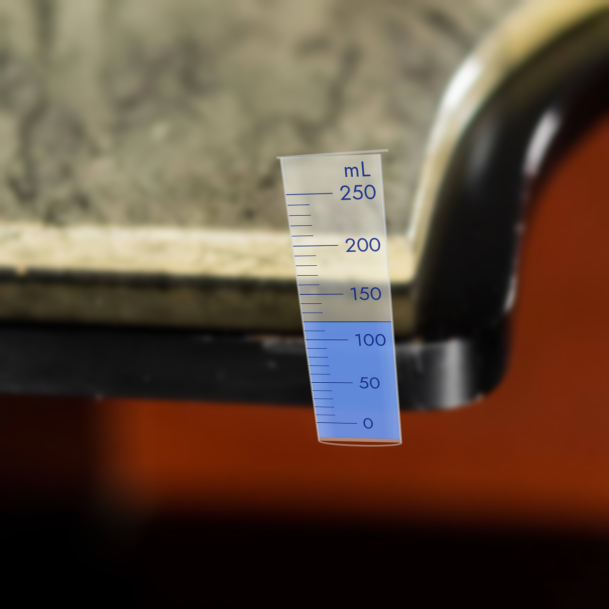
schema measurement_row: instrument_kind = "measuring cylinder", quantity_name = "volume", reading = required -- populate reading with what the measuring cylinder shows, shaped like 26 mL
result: 120 mL
